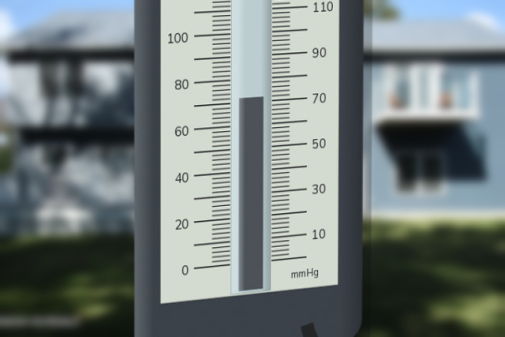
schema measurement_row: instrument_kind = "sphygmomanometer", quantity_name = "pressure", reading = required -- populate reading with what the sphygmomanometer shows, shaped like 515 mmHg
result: 72 mmHg
